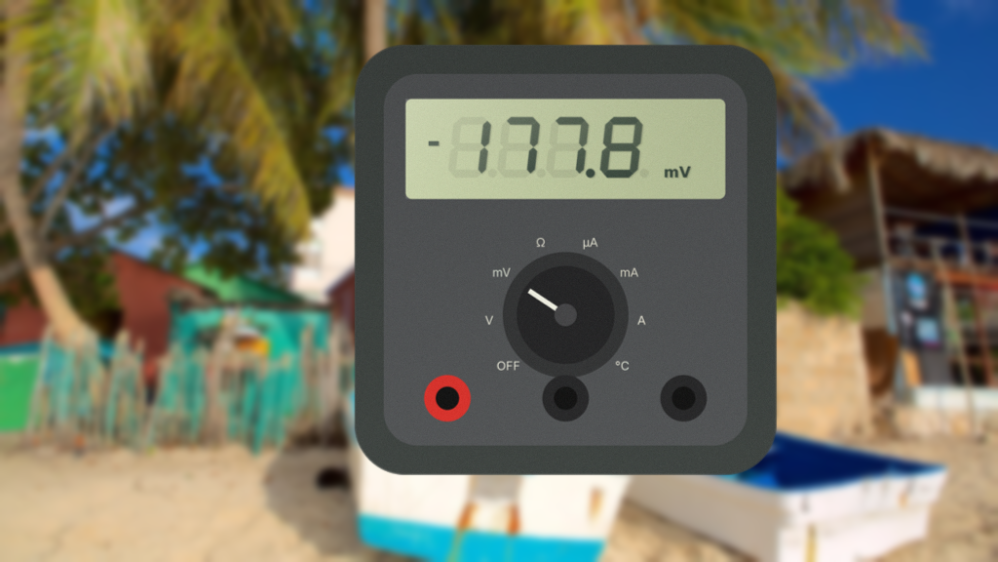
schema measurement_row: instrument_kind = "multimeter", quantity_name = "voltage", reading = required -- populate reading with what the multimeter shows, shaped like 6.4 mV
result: -177.8 mV
